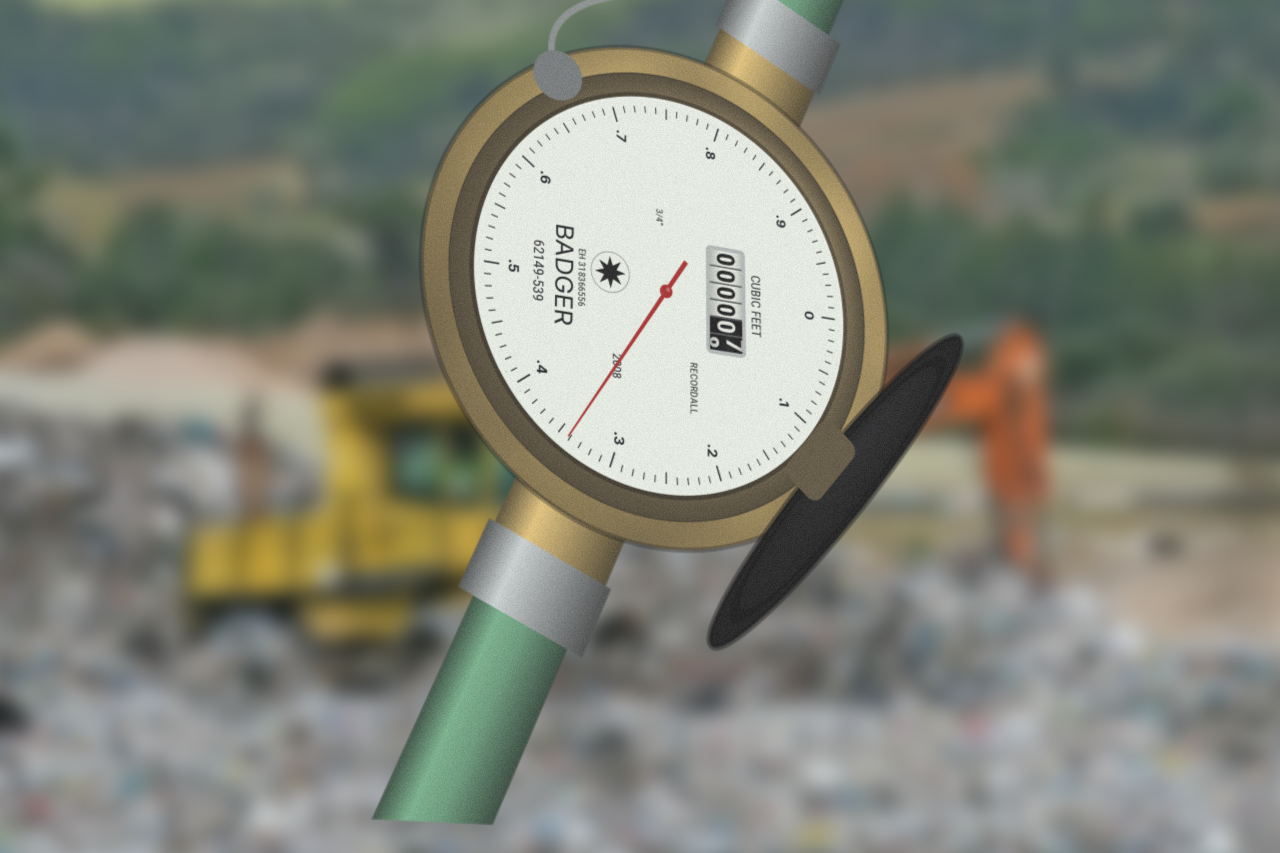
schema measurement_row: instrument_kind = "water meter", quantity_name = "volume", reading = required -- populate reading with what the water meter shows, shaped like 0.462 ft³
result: 7.34 ft³
